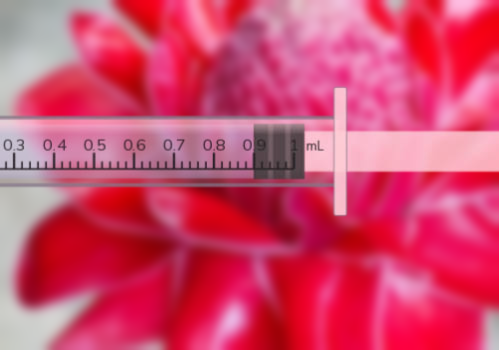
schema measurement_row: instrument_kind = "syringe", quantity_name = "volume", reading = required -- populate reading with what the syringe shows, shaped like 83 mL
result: 0.9 mL
